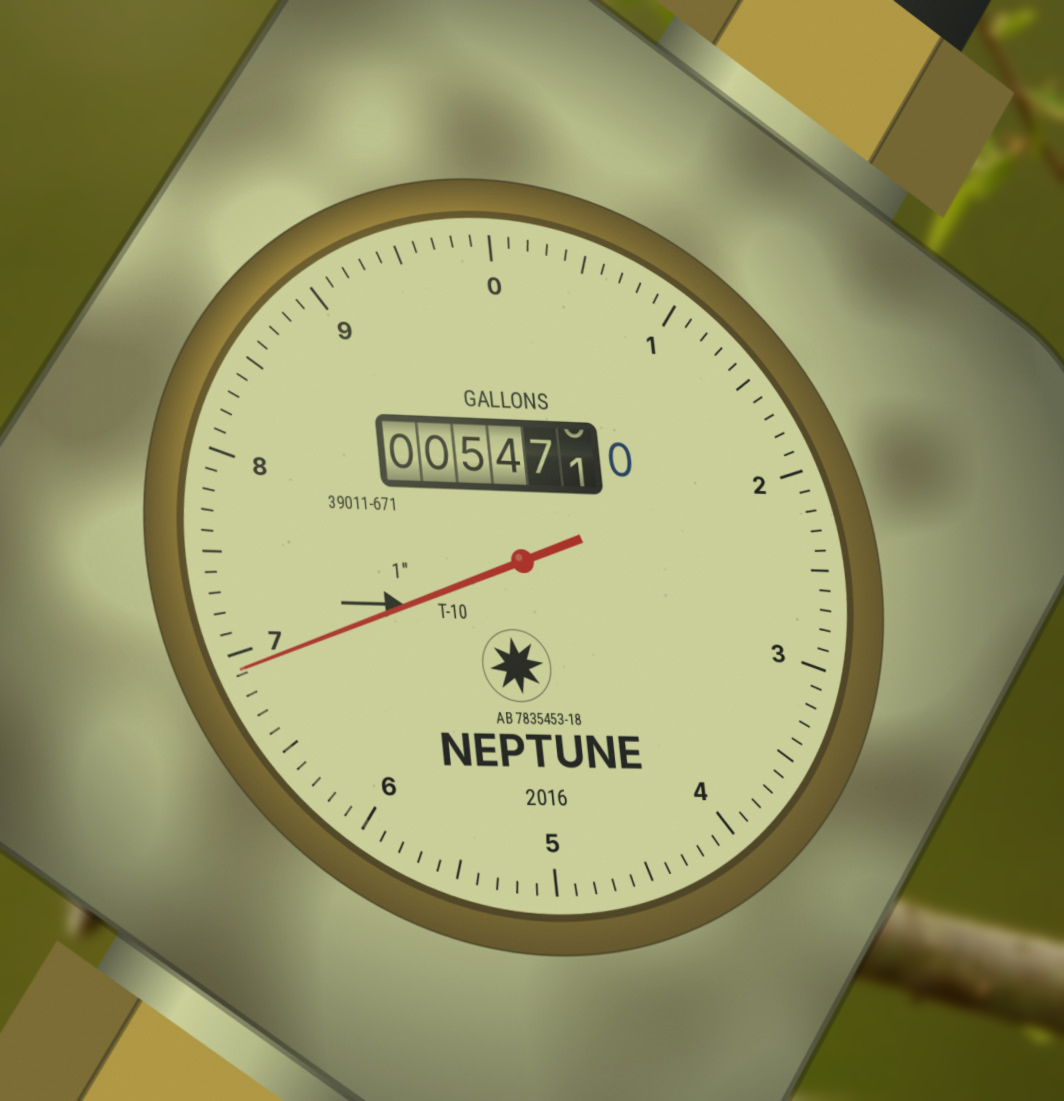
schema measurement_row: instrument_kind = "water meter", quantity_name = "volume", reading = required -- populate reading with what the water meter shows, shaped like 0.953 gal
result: 54706.9 gal
